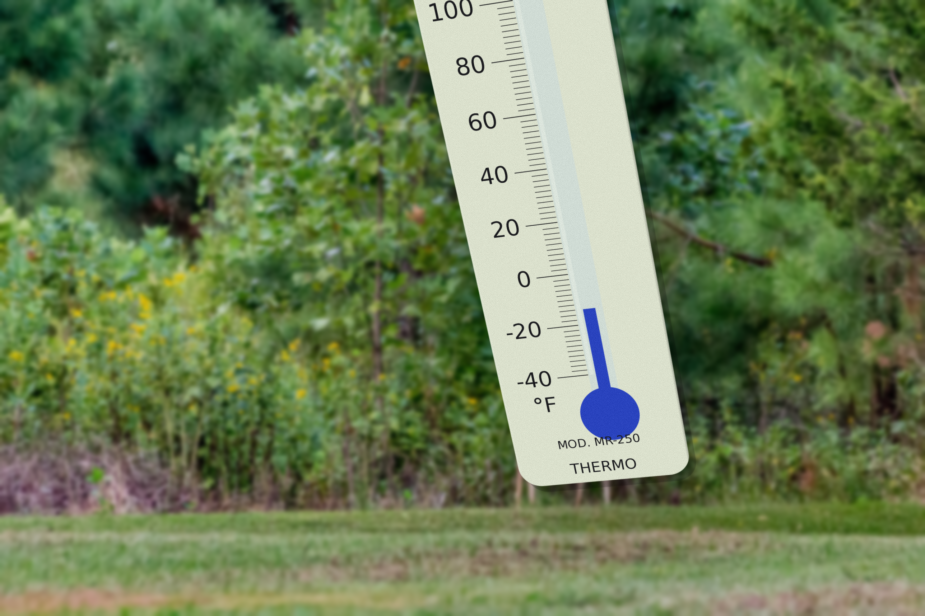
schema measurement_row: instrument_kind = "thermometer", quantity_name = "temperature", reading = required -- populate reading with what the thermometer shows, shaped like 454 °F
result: -14 °F
